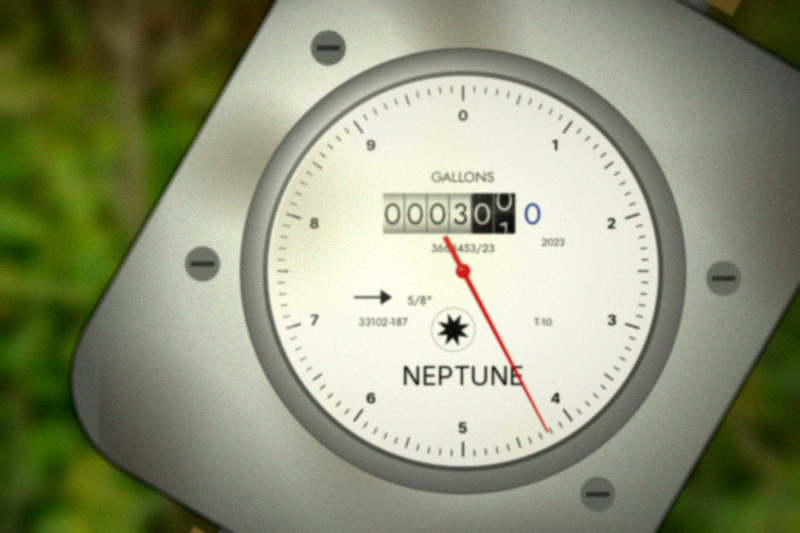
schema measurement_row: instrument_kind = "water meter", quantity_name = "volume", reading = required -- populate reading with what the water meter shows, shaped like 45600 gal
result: 3004.2 gal
